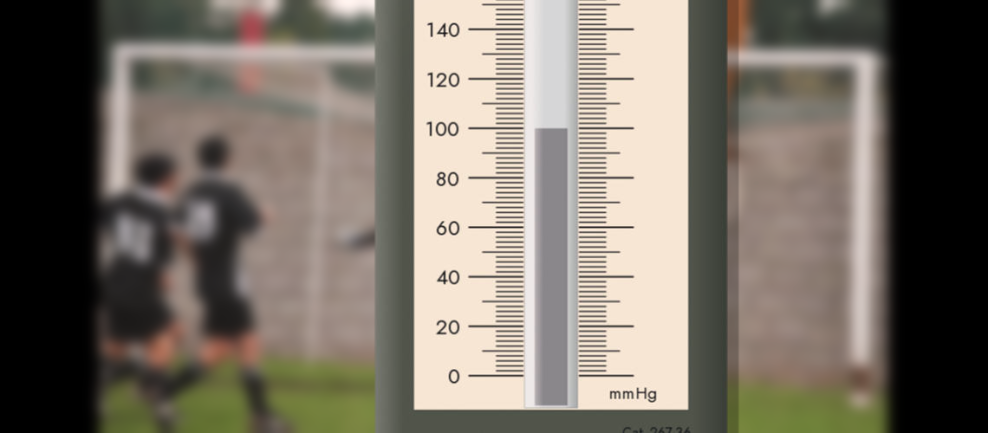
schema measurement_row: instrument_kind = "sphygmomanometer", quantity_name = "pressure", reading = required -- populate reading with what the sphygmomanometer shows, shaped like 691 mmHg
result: 100 mmHg
